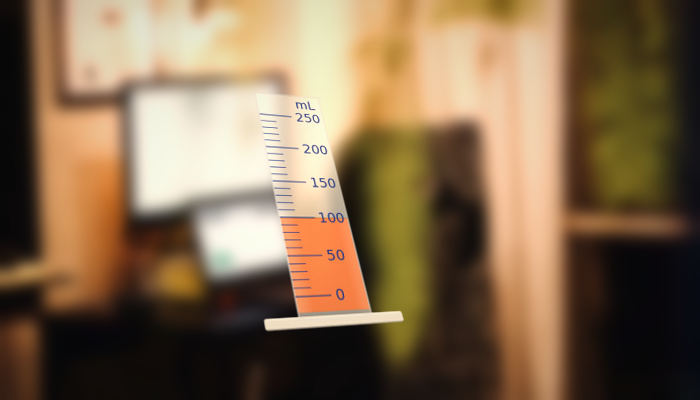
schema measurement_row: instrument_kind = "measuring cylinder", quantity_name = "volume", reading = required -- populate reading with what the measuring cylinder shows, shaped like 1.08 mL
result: 100 mL
